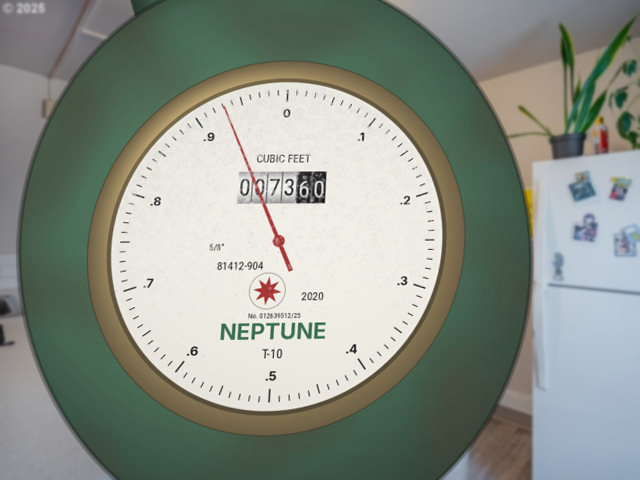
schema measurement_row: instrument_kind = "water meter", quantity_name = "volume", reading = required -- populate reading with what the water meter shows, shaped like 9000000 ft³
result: 7359.93 ft³
